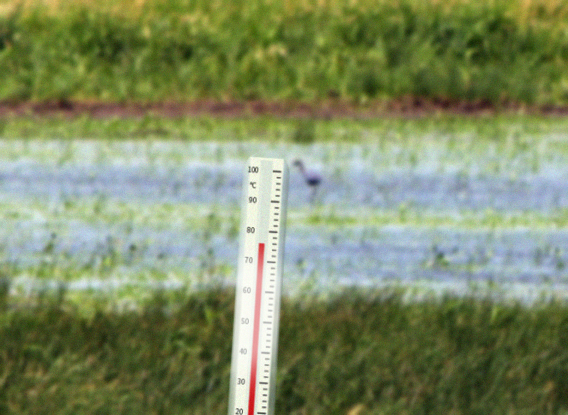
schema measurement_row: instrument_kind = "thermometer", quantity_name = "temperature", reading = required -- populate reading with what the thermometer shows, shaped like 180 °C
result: 76 °C
